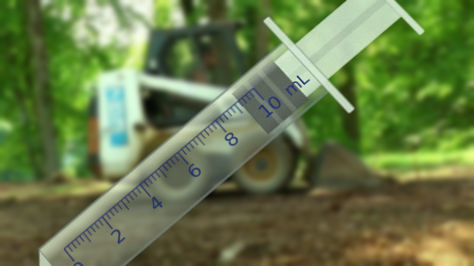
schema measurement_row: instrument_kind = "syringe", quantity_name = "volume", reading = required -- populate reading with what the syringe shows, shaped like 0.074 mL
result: 9.2 mL
